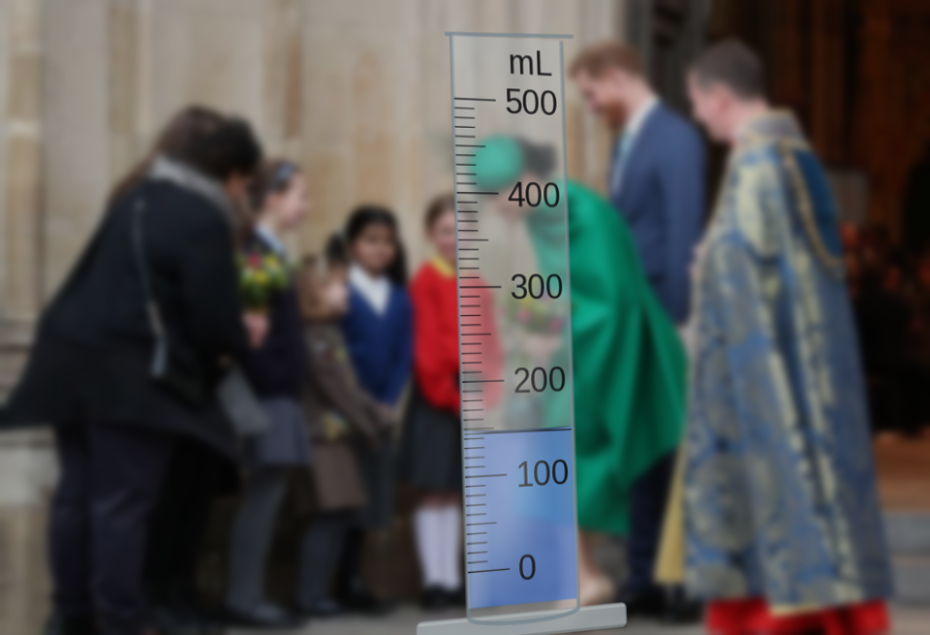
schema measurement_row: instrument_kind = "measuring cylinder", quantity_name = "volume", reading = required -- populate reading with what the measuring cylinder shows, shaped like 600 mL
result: 145 mL
